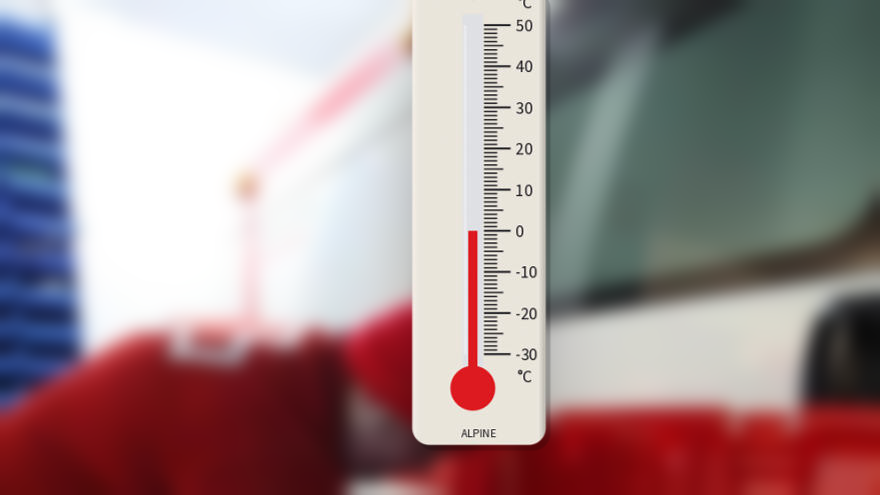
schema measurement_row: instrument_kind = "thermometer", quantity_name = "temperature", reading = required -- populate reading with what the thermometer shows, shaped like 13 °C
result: 0 °C
